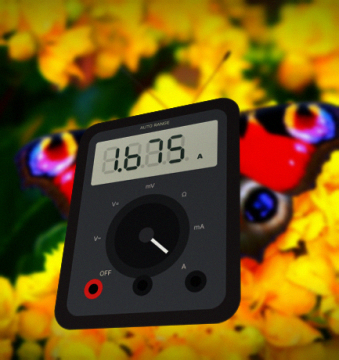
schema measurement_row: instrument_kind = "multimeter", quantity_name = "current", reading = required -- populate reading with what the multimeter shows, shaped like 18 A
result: 1.675 A
